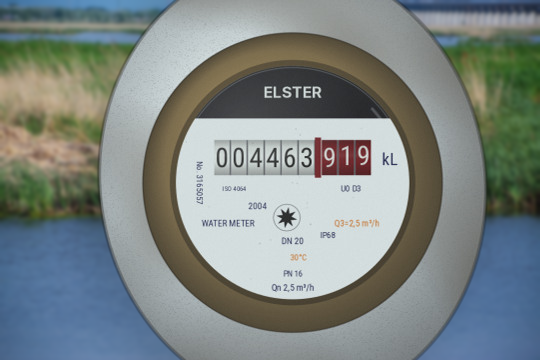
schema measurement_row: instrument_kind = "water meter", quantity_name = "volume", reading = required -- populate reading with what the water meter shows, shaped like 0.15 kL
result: 4463.919 kL
